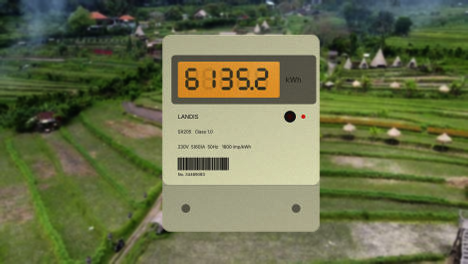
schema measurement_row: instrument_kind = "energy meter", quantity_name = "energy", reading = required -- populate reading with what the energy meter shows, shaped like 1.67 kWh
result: 6135.2 kWh
